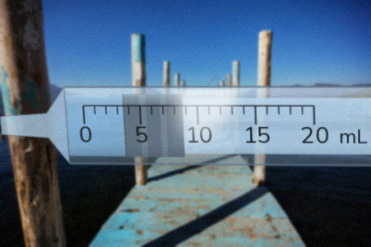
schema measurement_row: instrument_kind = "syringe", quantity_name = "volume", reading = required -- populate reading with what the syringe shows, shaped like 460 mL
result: 3.5 mL
